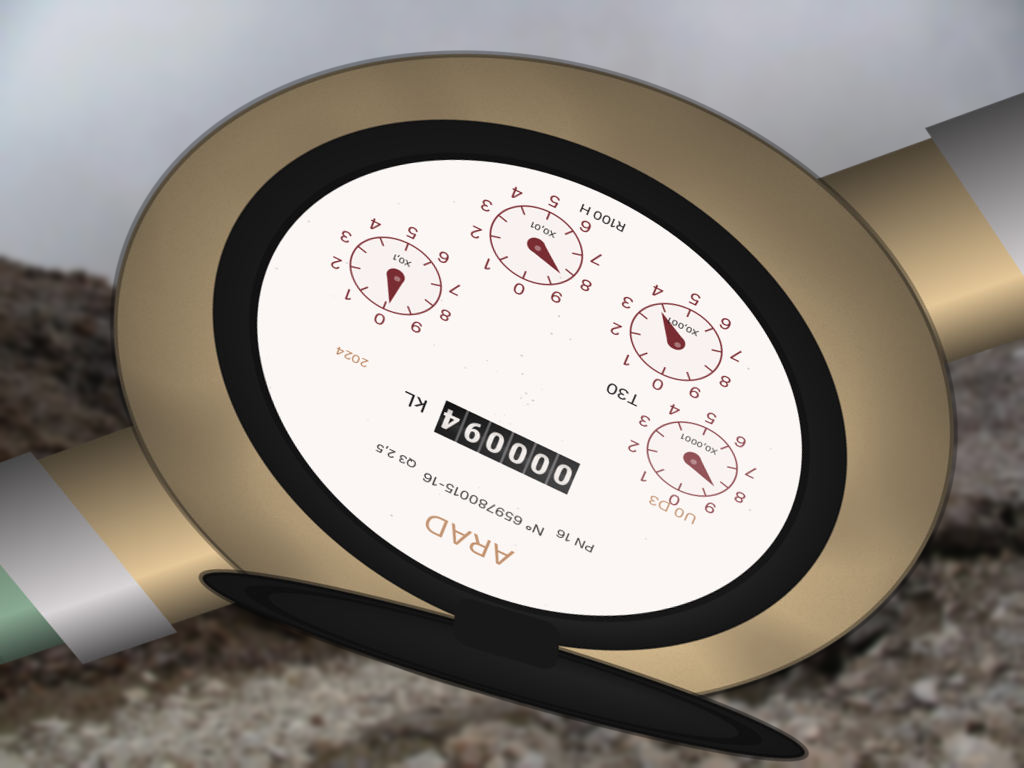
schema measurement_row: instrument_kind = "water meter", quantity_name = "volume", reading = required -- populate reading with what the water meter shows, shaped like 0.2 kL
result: 93.9838 kL
